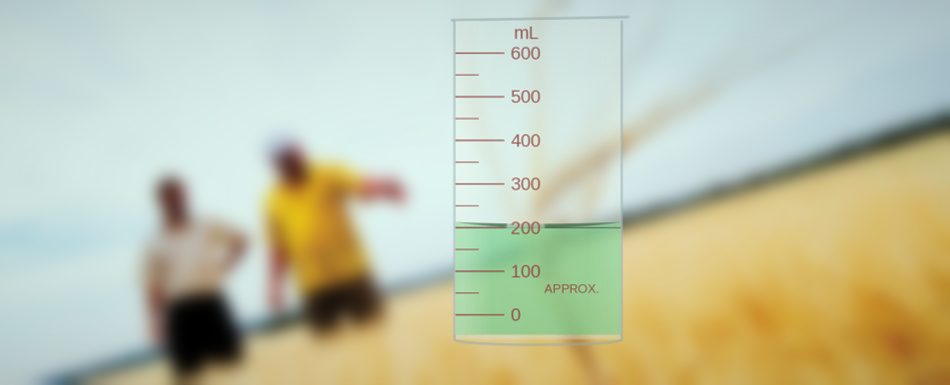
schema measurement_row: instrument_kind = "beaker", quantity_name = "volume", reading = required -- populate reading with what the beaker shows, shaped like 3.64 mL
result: 200 mL
